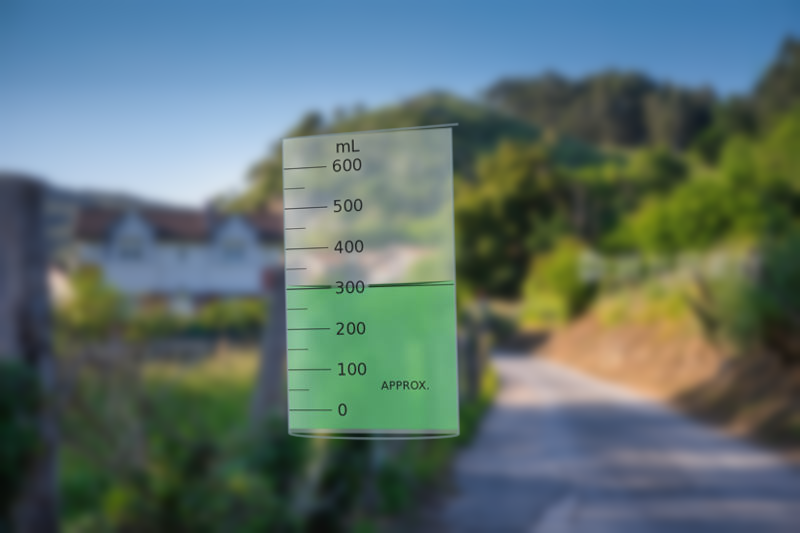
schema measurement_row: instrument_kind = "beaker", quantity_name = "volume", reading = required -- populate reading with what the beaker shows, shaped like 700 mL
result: 300 mL
